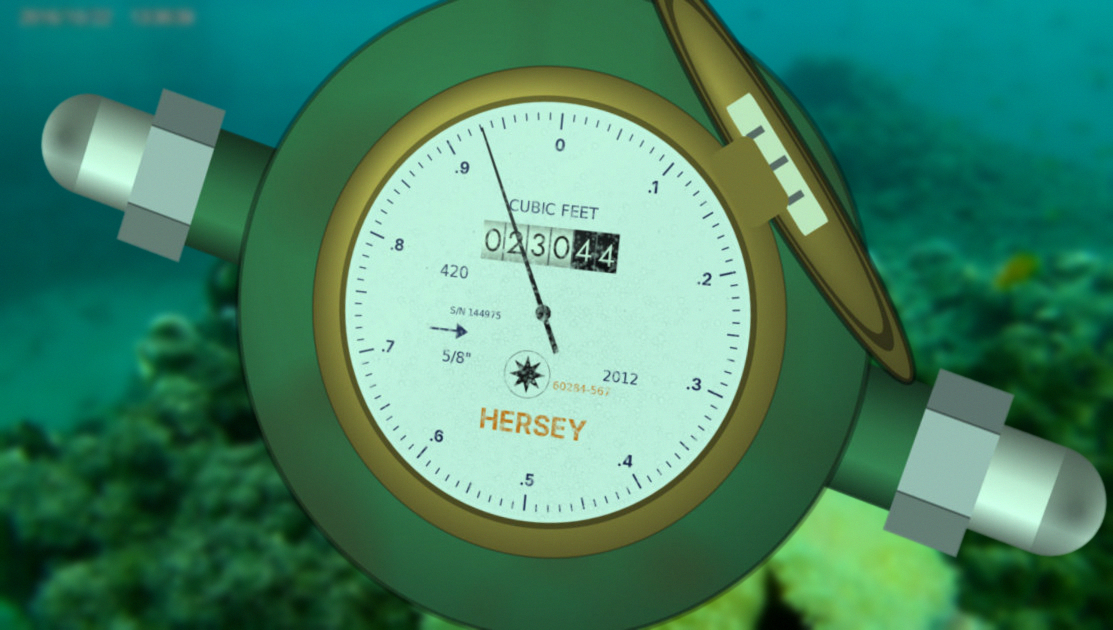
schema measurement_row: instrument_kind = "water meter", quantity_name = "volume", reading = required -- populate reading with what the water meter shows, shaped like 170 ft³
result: 23043.93 ft³
